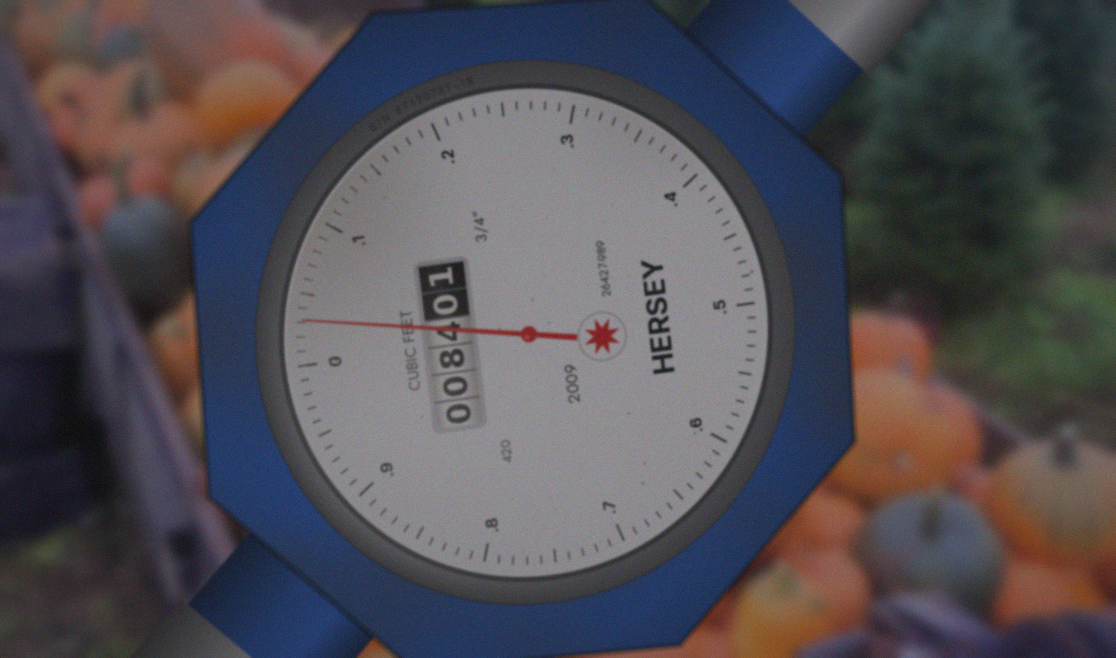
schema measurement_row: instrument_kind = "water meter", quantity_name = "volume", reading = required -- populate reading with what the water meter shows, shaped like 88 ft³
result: 8401.03 ft³
